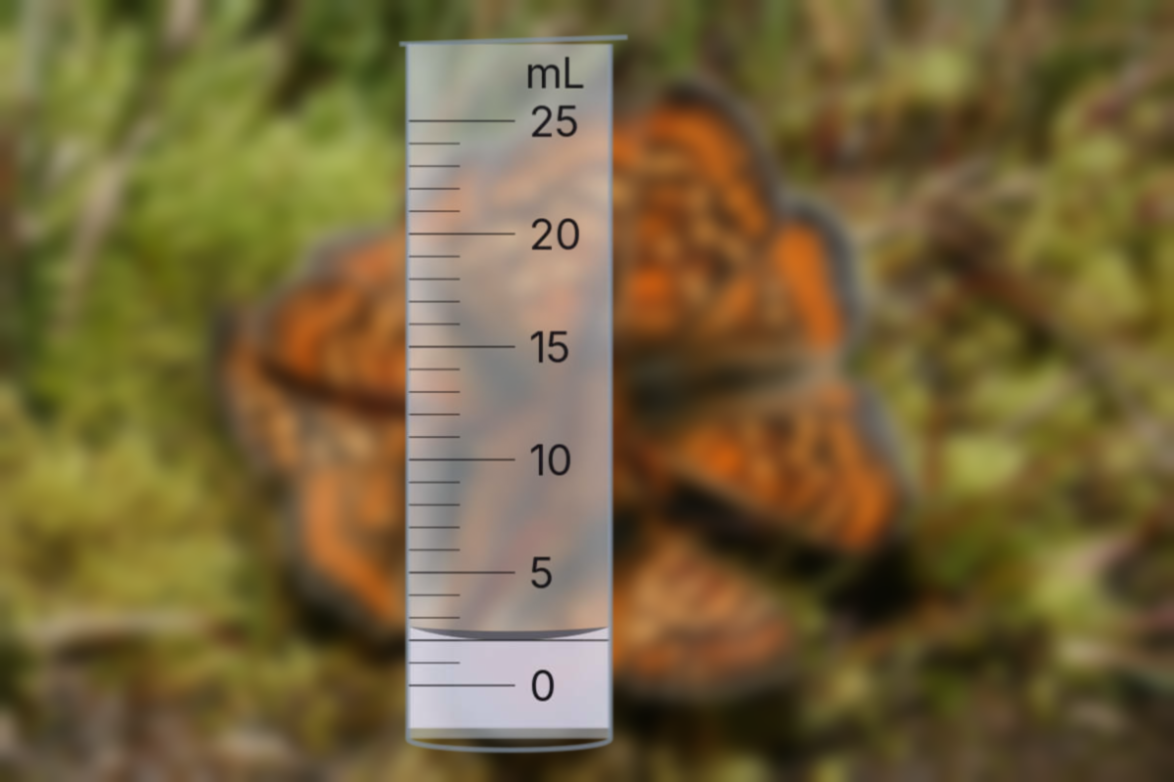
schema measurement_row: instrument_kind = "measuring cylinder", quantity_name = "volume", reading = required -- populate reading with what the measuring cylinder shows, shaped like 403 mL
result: 2 mL
